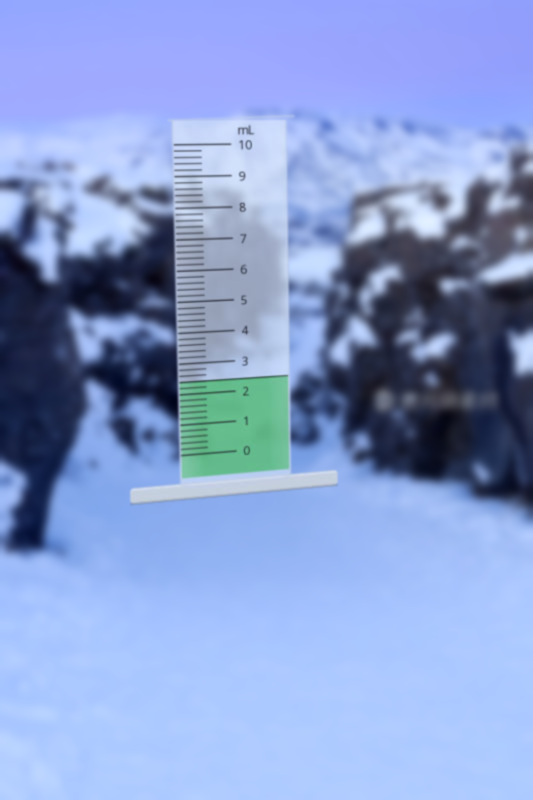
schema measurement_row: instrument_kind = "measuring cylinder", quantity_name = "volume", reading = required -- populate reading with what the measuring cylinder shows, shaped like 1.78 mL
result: 2.4 mL
